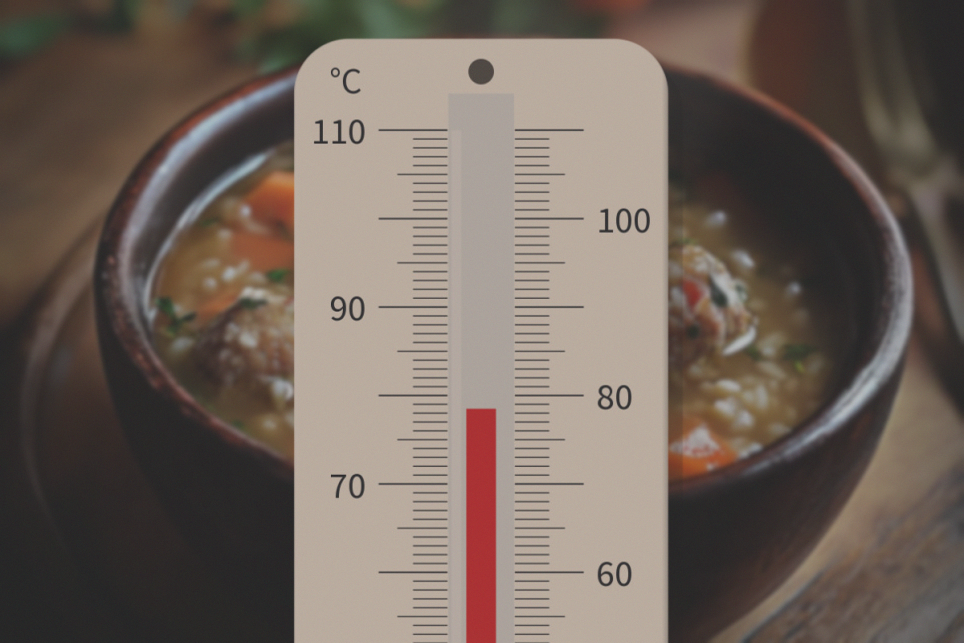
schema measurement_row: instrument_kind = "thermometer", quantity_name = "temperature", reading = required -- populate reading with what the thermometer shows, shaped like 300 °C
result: 78.5 °C
